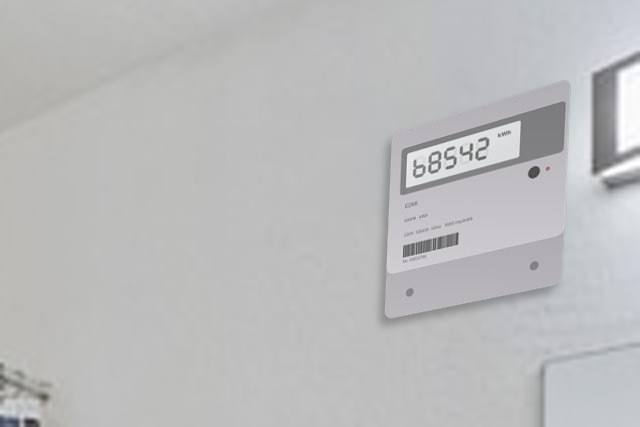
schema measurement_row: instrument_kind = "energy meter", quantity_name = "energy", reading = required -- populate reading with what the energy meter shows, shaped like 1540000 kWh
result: 68542 kWh
